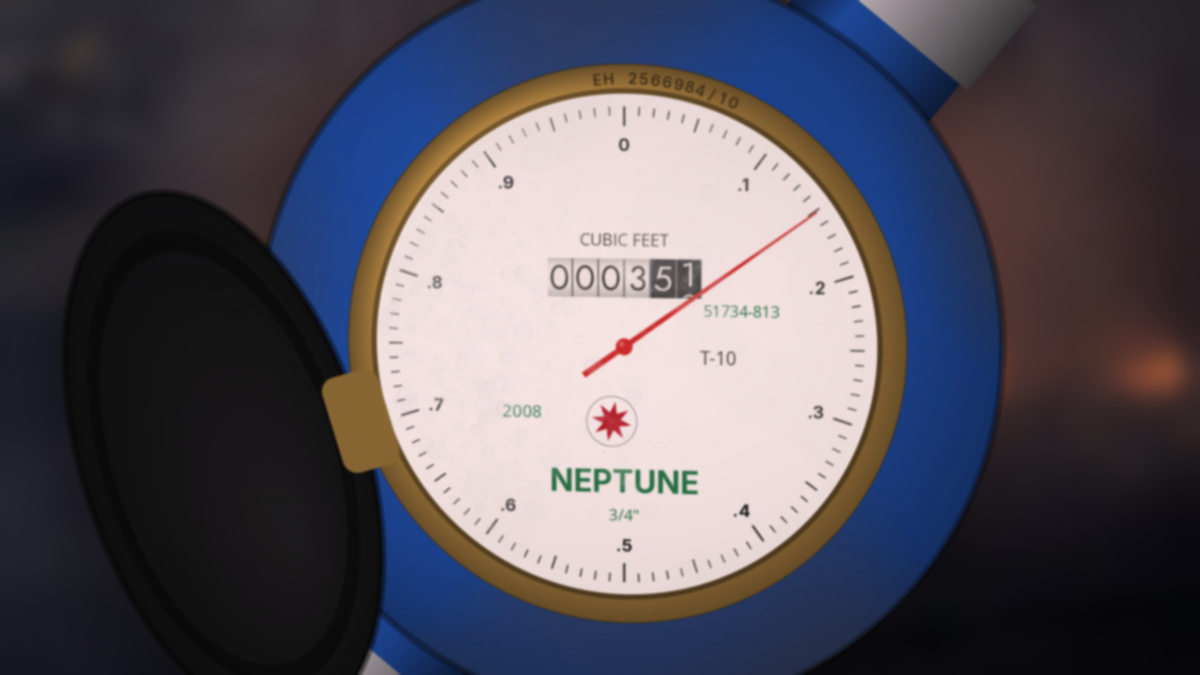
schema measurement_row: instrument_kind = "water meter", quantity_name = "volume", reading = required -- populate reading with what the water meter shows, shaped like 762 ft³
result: 351.15 ft³
